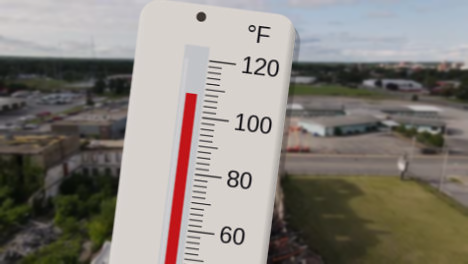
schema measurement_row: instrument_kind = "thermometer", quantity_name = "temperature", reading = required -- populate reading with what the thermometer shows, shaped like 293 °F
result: 108 °F
